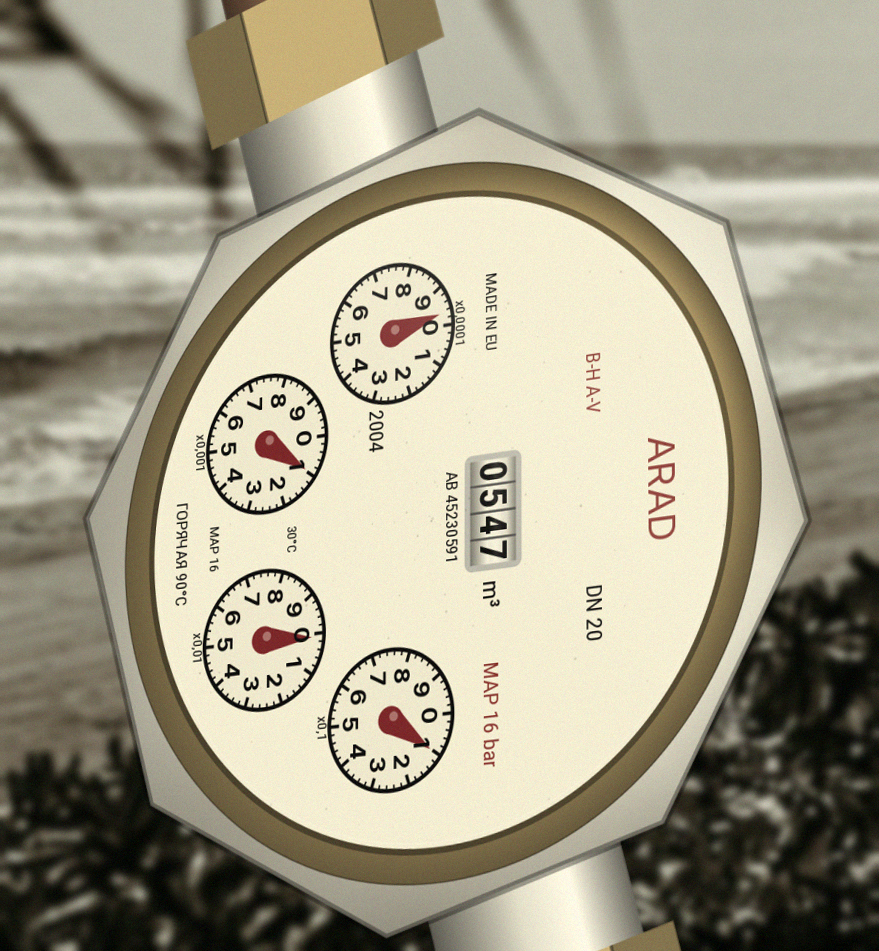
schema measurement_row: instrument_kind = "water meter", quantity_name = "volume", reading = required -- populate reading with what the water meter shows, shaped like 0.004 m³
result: 547.1009 m³
